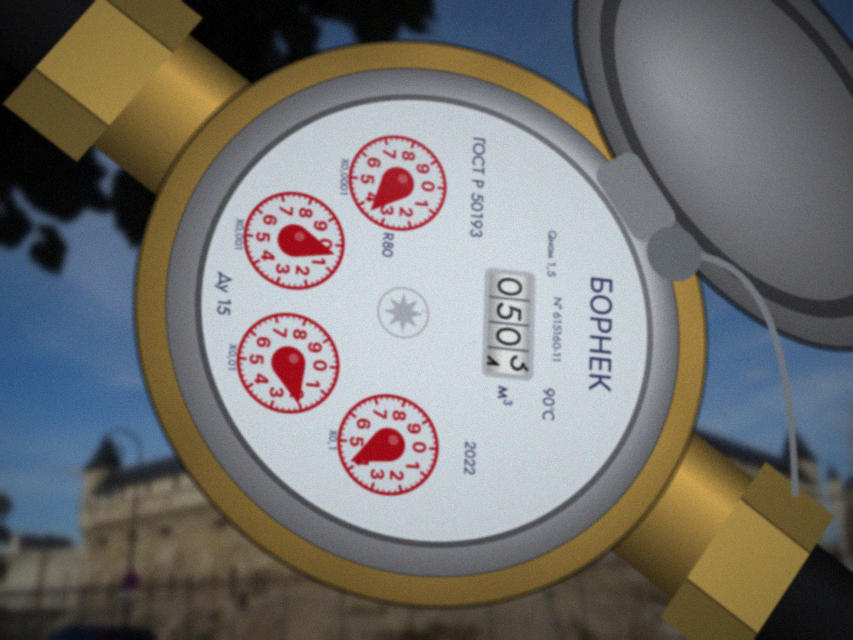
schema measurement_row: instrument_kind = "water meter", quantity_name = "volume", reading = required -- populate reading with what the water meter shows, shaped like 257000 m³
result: 503.4203 m³
